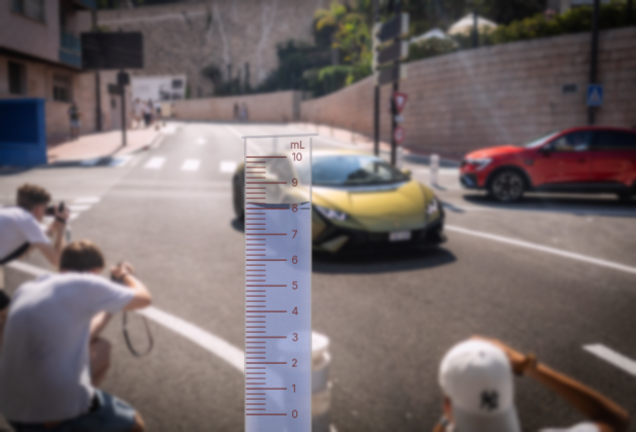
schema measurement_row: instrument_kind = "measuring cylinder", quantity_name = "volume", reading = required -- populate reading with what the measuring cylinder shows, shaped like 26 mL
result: 8 mL
